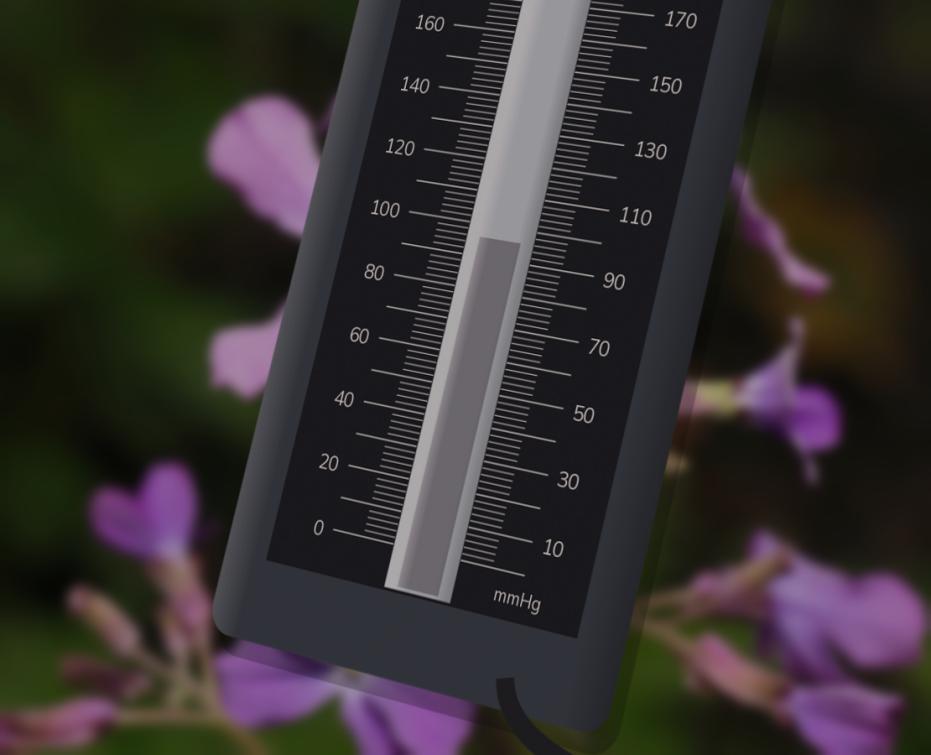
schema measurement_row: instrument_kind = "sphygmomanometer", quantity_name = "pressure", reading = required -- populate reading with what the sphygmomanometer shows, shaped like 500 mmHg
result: 96 mmHg
